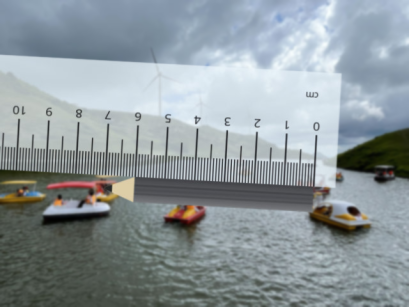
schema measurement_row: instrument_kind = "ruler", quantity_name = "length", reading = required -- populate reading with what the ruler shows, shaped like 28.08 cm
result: 7 cm
